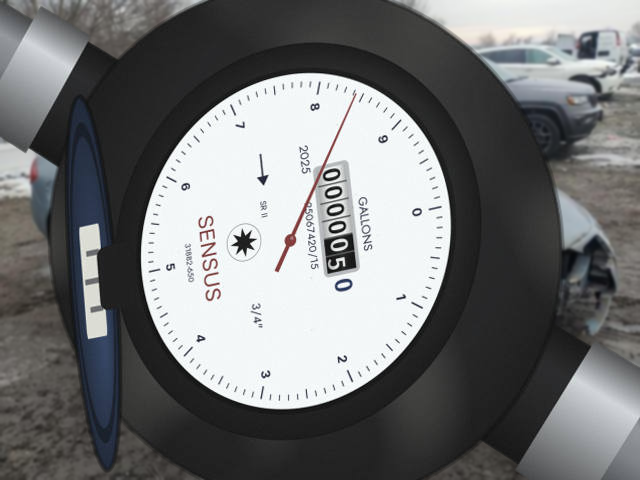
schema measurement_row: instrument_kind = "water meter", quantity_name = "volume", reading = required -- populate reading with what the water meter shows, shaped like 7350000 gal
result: 48.4 gal
